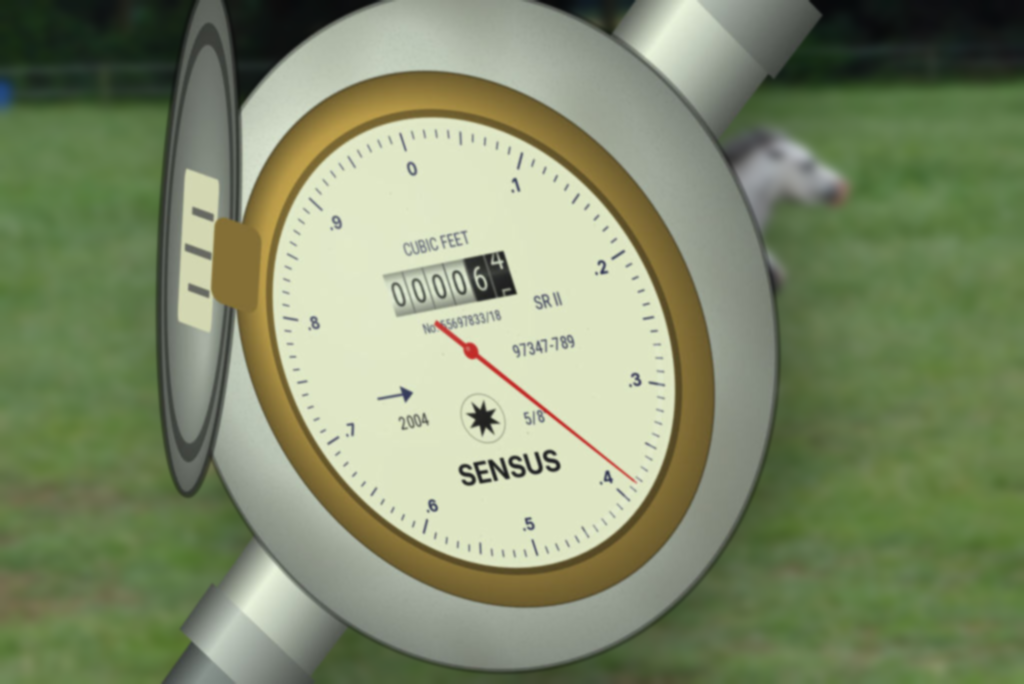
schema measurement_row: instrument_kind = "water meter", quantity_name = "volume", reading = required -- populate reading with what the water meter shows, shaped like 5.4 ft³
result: 64.38 ft³
